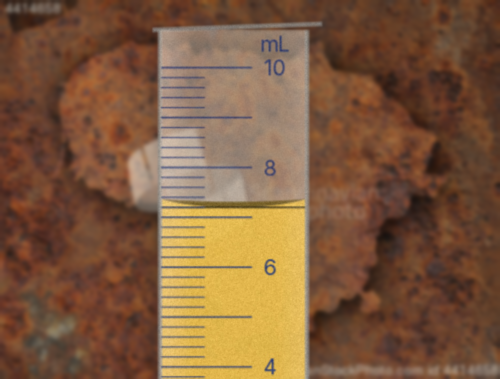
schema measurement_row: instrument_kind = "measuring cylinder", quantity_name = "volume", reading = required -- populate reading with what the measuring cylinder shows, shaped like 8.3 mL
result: 7.2 mL
